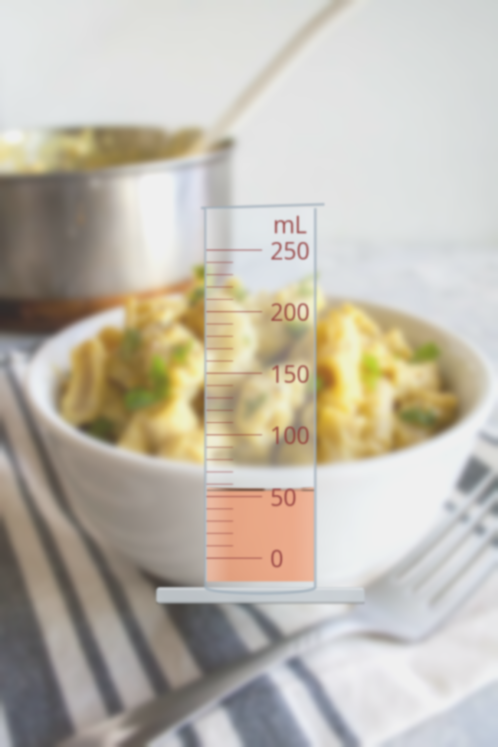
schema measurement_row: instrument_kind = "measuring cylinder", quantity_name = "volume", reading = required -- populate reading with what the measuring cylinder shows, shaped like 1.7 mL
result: 55 mL
